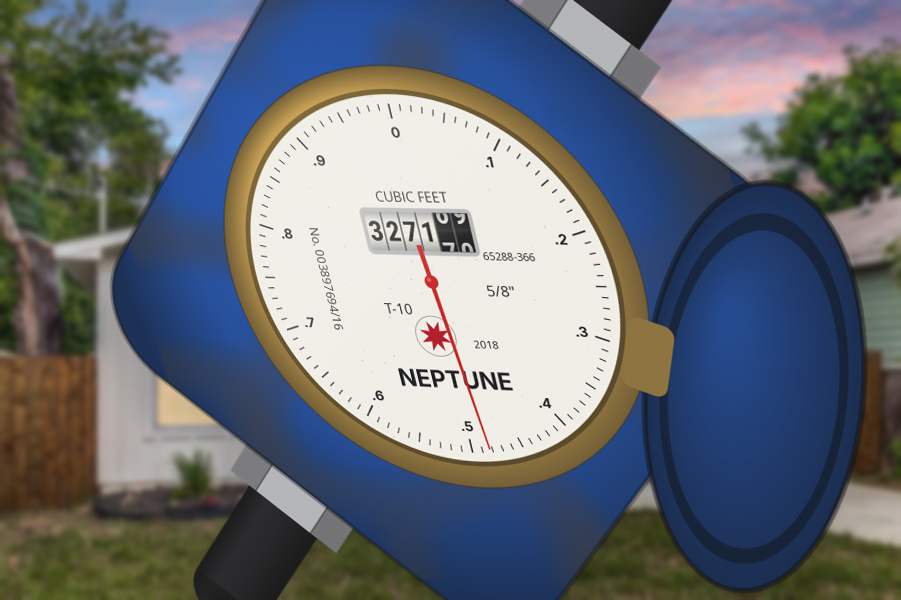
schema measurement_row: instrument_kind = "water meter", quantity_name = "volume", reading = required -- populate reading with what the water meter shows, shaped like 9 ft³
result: 327169.48 ft³
